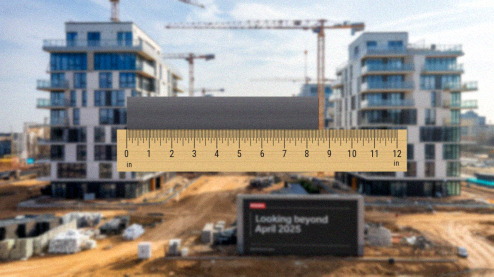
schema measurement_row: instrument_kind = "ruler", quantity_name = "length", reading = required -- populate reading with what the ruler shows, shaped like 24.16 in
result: 8.5 in
